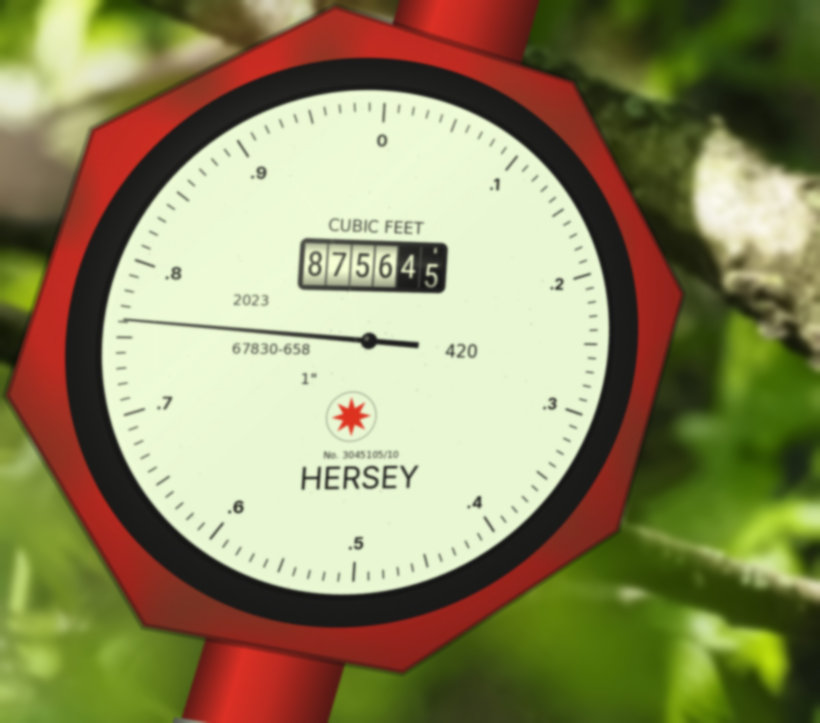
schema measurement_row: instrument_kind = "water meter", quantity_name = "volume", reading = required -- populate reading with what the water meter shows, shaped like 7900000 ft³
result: 875644.76 ft³
